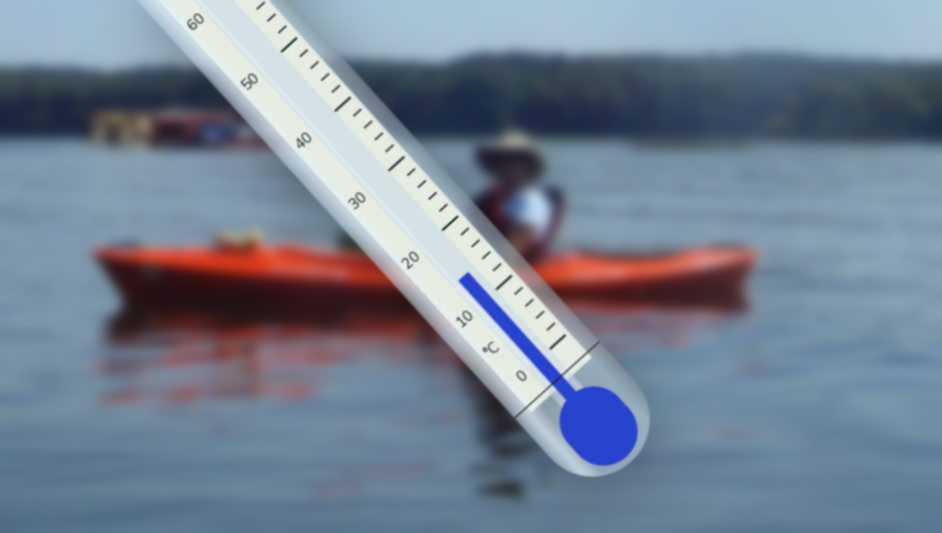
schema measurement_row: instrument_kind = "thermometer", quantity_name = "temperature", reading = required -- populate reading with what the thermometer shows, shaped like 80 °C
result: 14 °C
